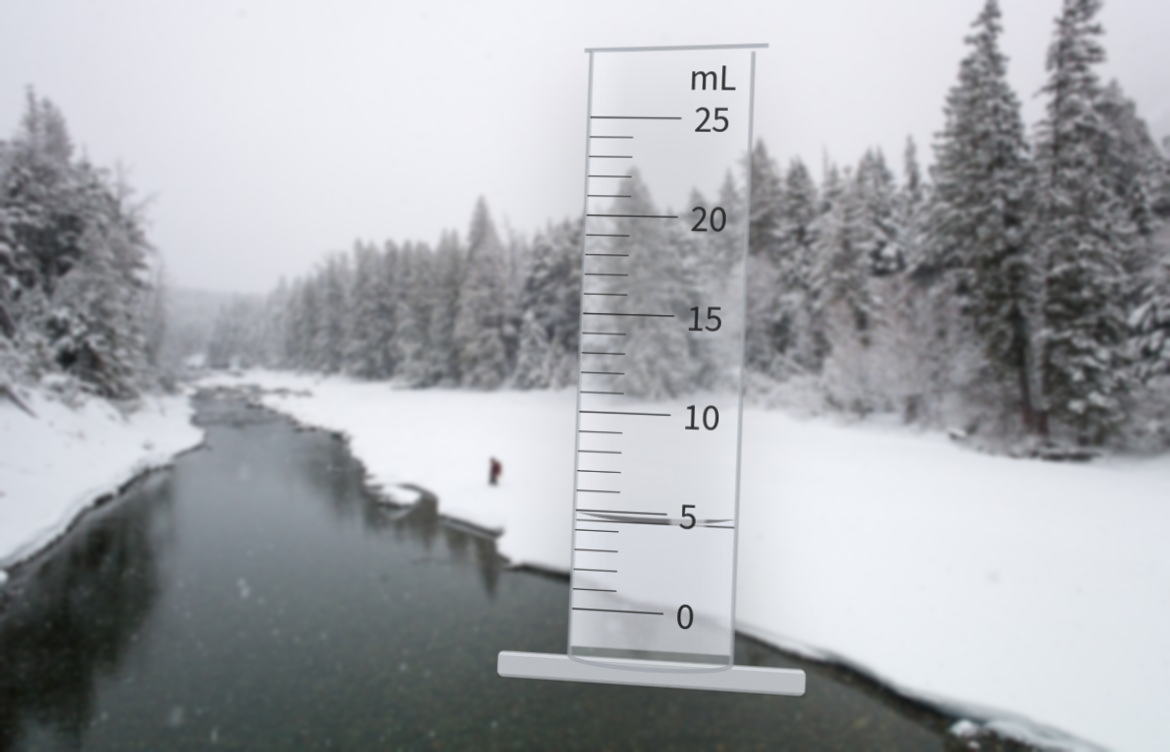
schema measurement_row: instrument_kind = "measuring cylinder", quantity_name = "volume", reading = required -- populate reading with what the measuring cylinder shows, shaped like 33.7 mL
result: 4.5 mL
